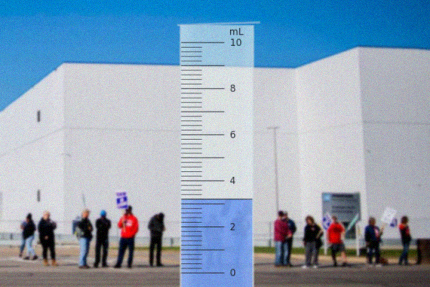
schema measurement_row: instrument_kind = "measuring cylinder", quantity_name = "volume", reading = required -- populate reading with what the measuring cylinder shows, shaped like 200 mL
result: 3.2 mL
